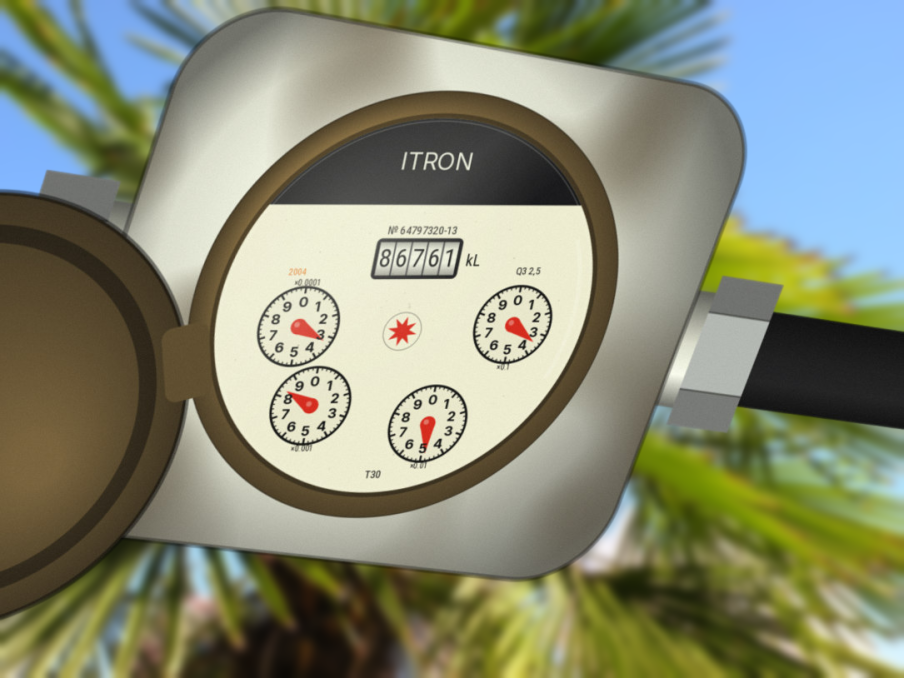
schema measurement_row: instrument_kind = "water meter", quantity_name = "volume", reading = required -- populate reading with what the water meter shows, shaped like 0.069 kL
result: 86761.3483 kL
